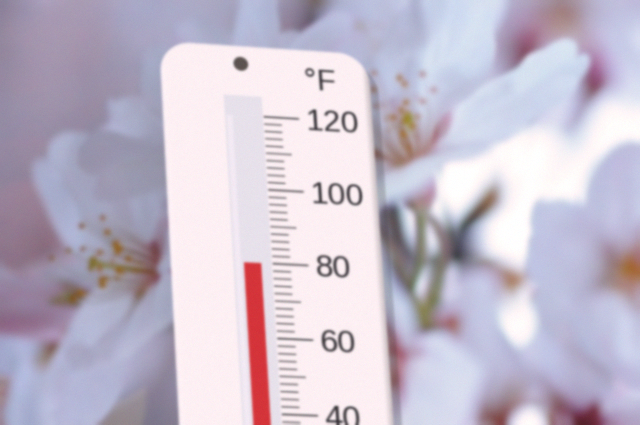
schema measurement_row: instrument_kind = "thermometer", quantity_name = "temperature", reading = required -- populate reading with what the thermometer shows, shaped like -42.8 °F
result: 80 °F
